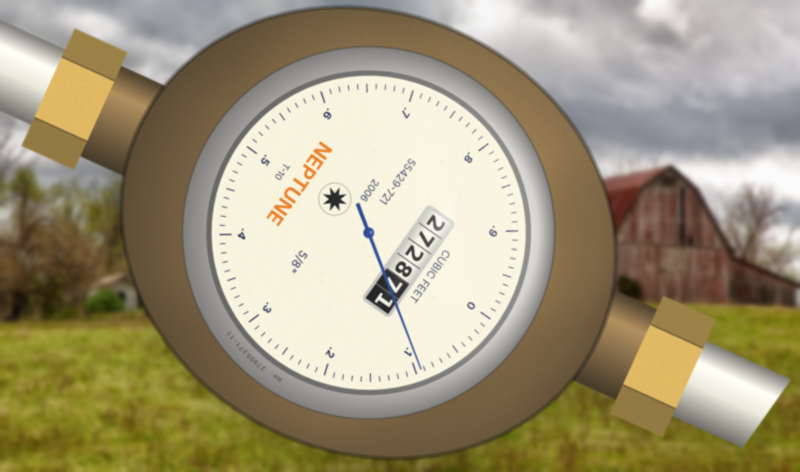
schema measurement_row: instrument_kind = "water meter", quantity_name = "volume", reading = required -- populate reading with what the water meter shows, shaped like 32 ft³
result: 272871.09 ft³
